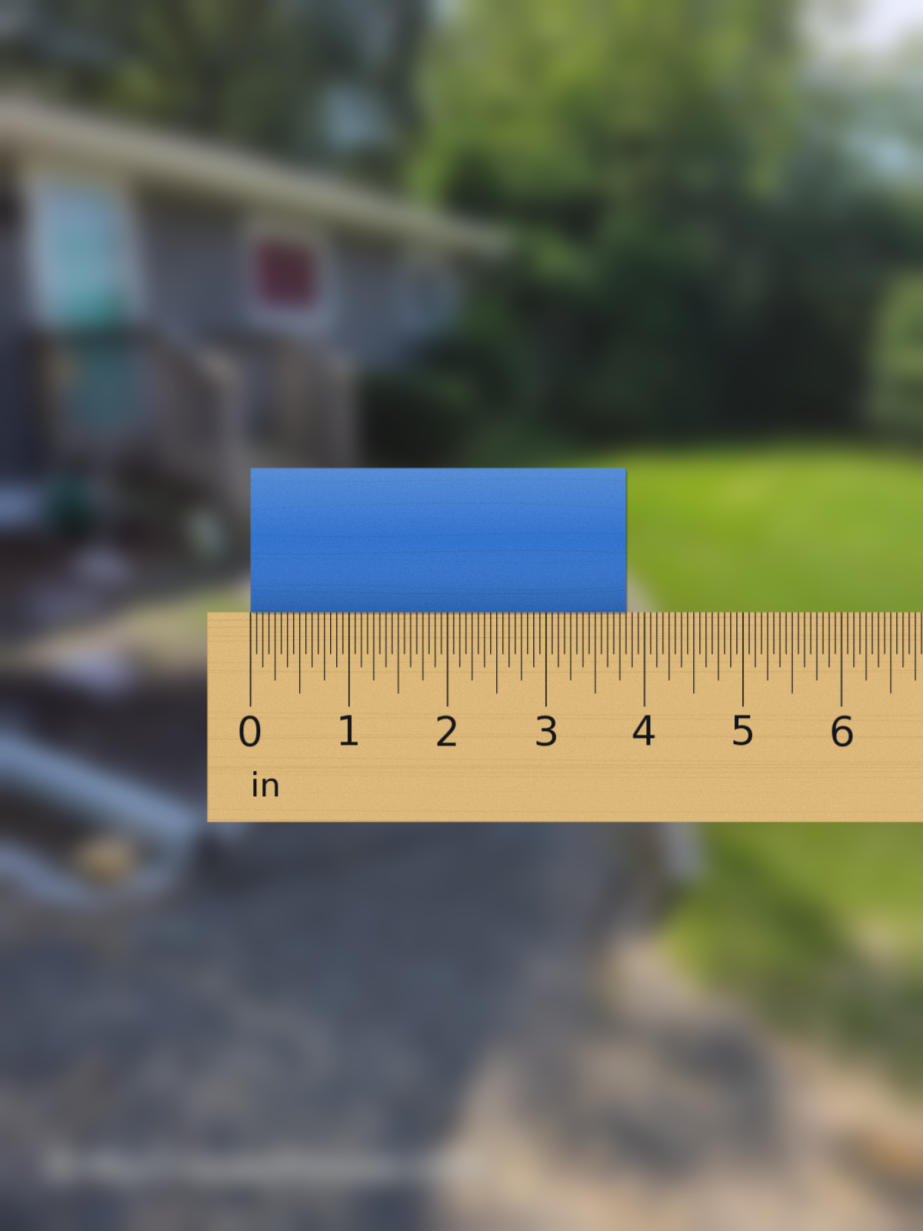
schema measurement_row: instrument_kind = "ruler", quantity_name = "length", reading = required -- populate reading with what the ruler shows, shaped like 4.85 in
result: 3.8125 in
